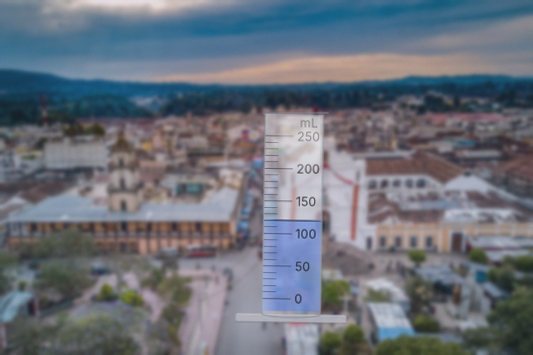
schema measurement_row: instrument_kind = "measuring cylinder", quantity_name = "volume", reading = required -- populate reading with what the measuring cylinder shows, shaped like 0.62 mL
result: 120 mL
